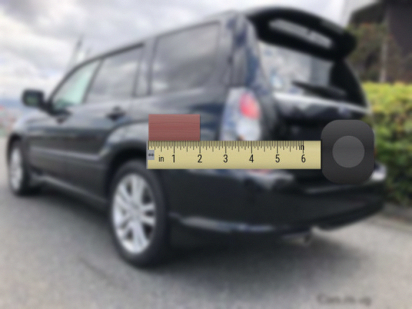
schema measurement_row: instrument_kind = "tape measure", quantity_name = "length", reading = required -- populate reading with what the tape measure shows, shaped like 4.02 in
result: 2 in
